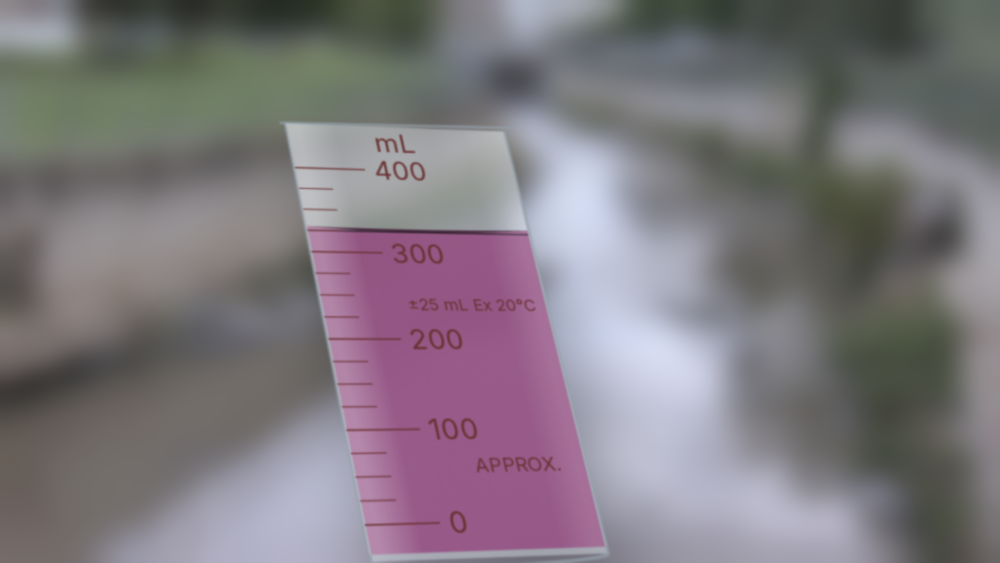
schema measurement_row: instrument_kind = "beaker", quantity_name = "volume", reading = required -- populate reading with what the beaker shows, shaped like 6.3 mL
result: 325 mL
